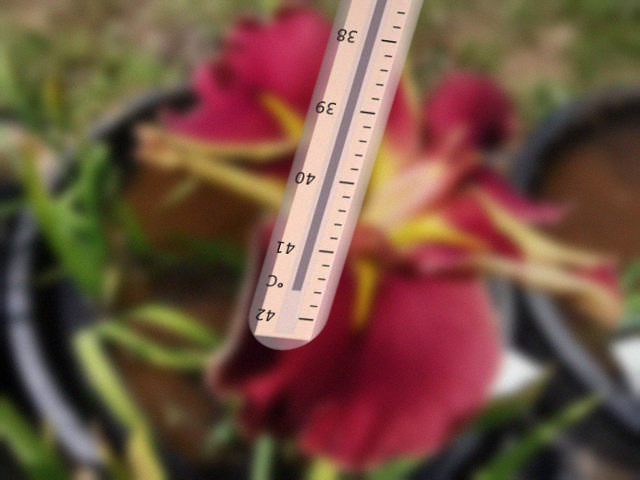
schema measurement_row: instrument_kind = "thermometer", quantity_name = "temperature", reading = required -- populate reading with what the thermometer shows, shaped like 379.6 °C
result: 41.6 °C
